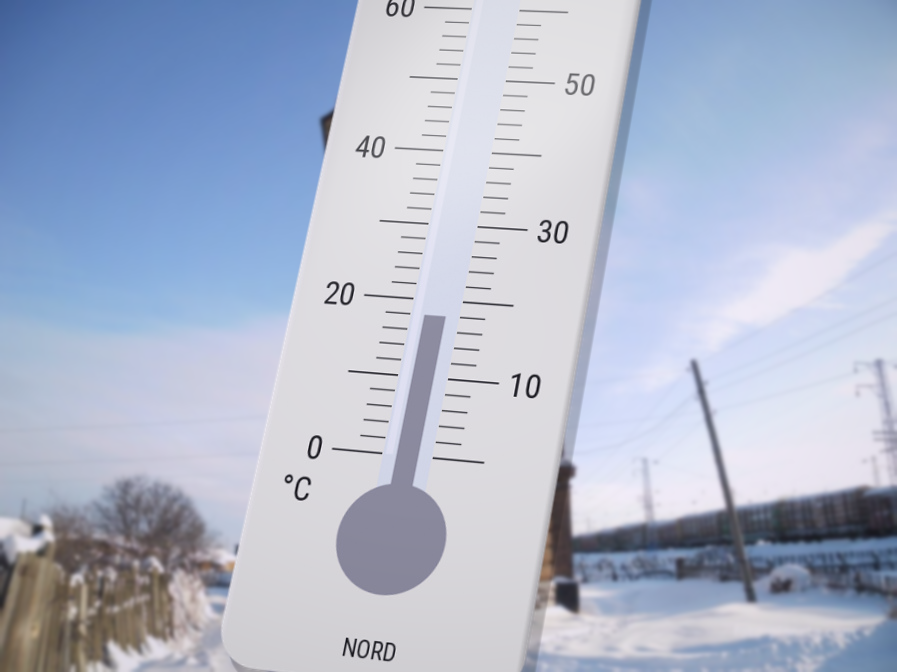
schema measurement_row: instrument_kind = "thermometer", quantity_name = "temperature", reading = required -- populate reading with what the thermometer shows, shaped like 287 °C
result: 18 °C
